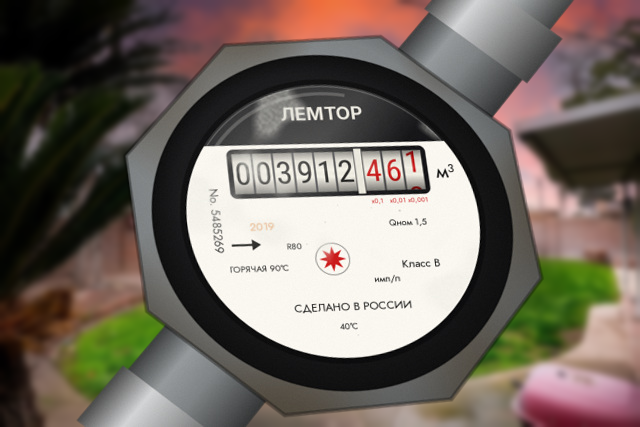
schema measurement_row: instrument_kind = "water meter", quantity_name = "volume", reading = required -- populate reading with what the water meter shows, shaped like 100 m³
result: 3912.461 m³
